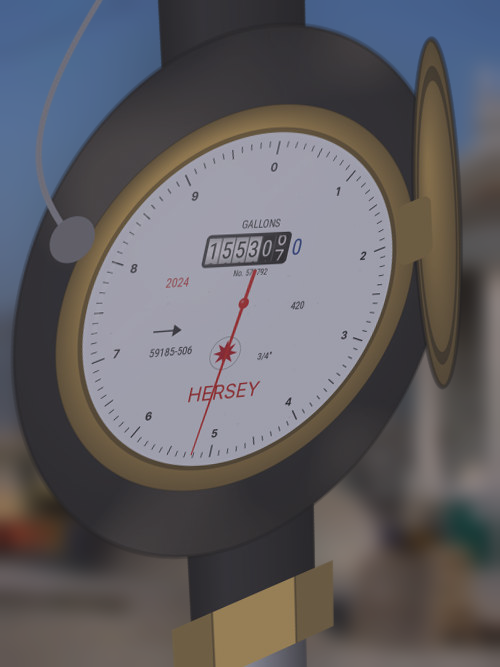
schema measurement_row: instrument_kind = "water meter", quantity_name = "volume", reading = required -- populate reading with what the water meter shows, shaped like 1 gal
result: 1553065.2 gal
